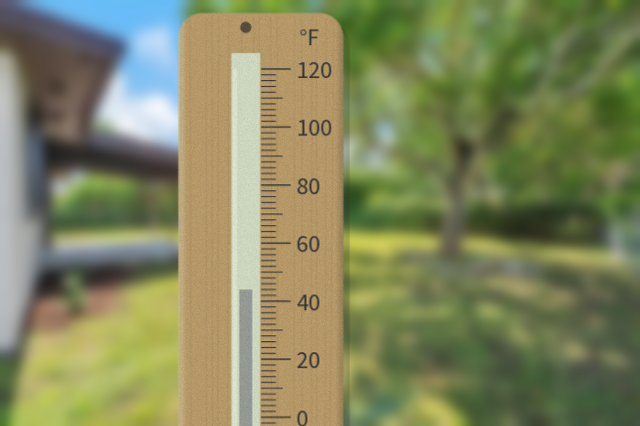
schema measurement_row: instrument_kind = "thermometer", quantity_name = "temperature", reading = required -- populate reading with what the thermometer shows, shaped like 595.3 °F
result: 44 °F
